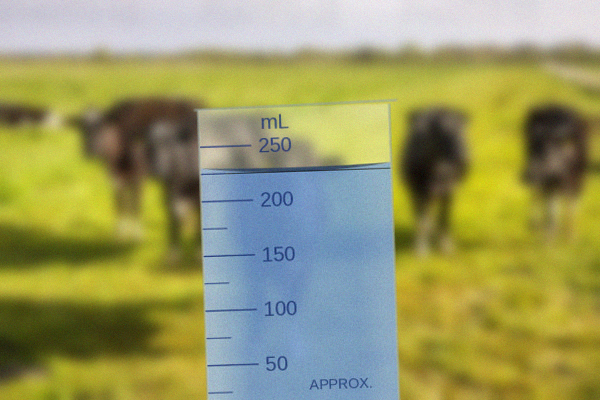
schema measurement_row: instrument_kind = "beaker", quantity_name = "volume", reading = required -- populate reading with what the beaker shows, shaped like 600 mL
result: 225 mL
